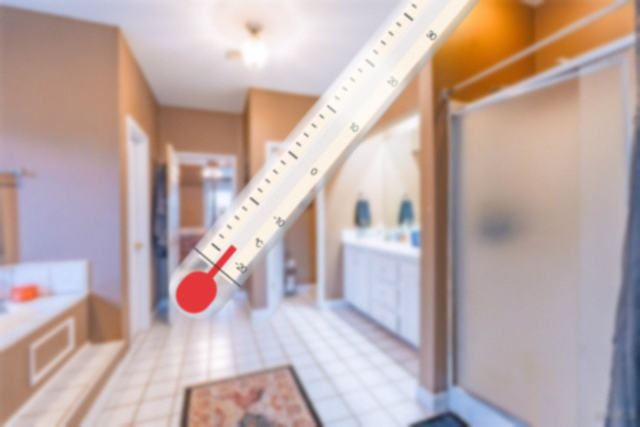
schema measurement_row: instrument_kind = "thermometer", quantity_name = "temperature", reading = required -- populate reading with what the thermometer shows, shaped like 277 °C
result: -18 °C
